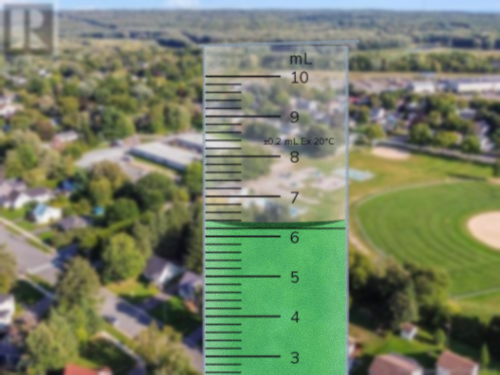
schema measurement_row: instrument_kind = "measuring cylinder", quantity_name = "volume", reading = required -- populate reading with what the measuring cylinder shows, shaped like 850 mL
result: 6.2 mL
